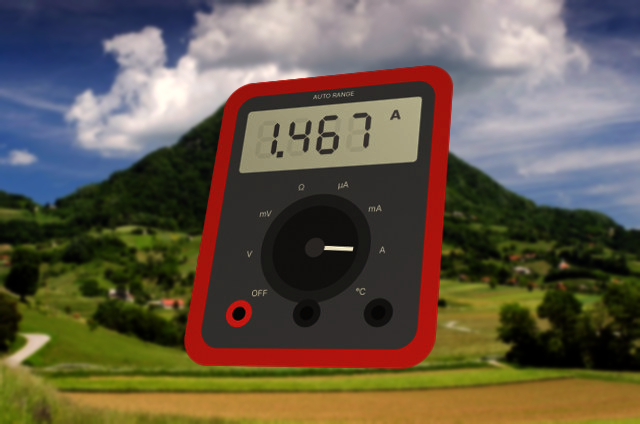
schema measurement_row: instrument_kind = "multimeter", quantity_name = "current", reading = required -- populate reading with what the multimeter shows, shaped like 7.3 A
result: 1.467 A
